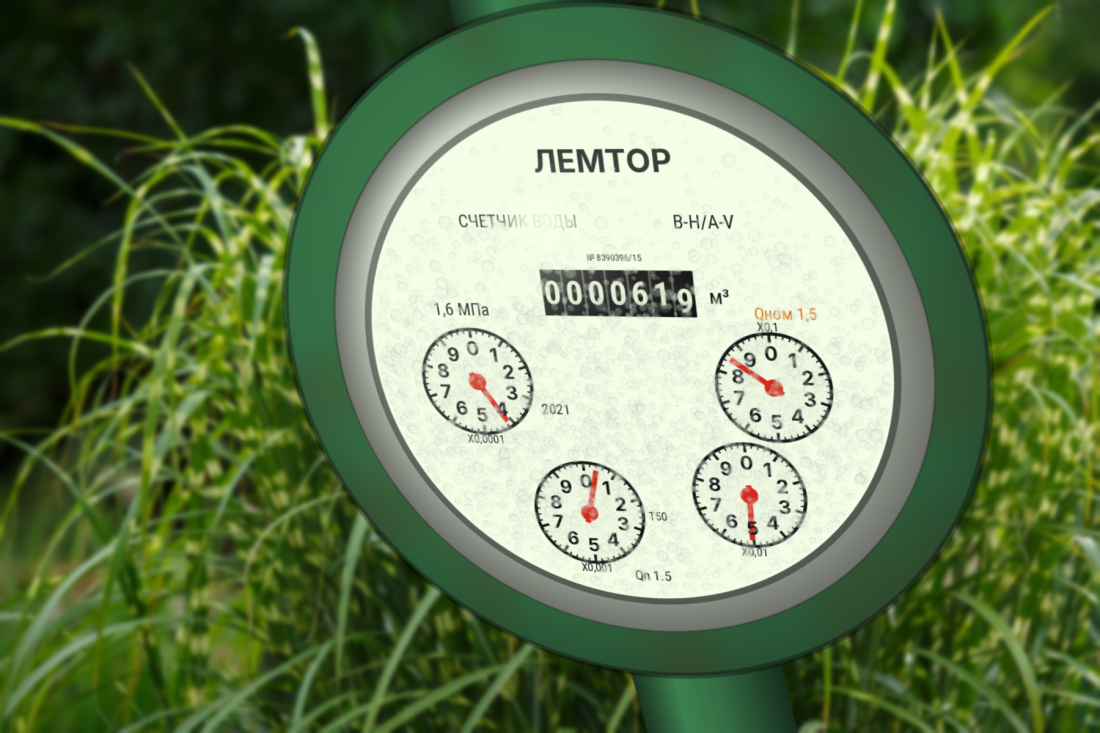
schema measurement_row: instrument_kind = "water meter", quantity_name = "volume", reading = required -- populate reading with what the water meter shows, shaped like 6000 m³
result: 618.8504 m³
